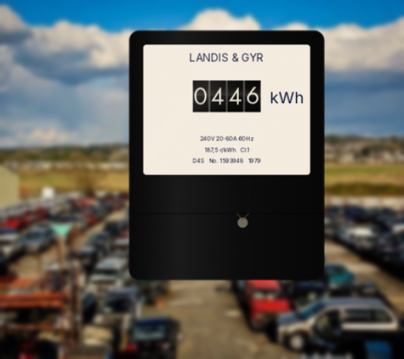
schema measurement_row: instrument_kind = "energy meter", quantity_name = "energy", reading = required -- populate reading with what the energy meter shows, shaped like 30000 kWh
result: 446 kWh
